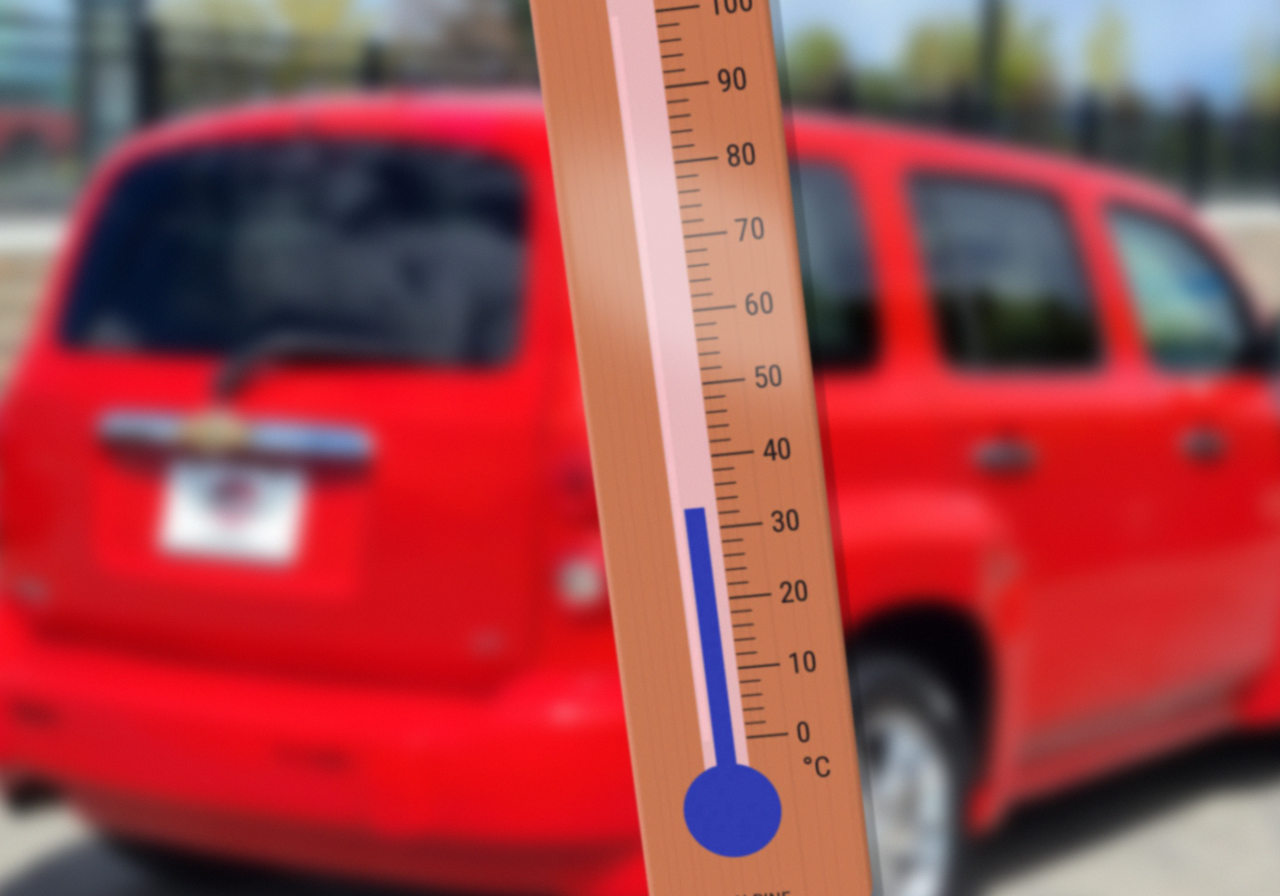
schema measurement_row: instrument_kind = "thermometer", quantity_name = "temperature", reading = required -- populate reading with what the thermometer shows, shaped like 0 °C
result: 33 °C
